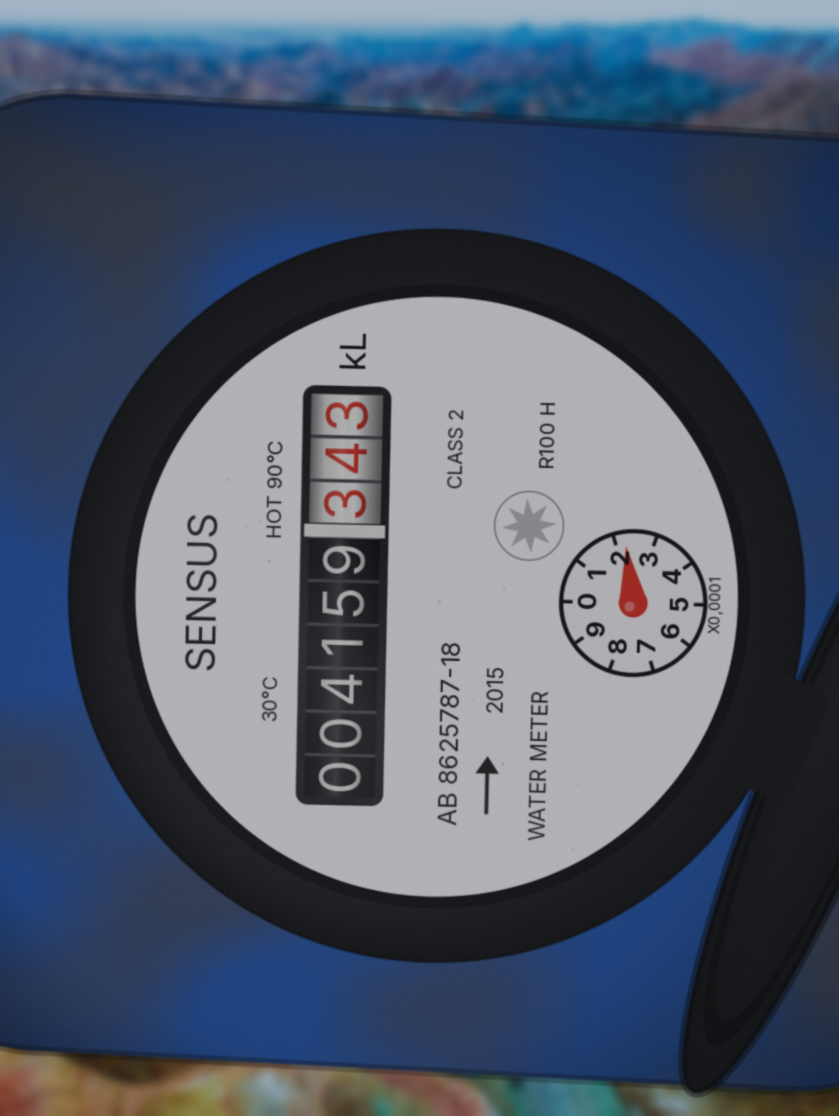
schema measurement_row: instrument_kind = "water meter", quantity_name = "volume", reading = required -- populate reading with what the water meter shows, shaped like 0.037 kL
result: 4159.3432 kL
